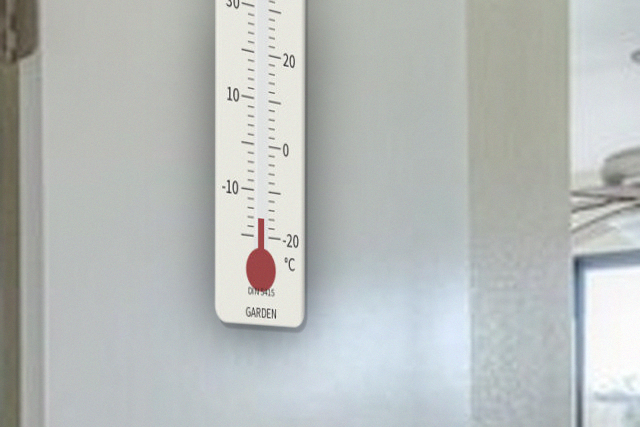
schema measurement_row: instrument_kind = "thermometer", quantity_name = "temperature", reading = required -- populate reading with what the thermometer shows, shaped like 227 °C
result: -16 °C
